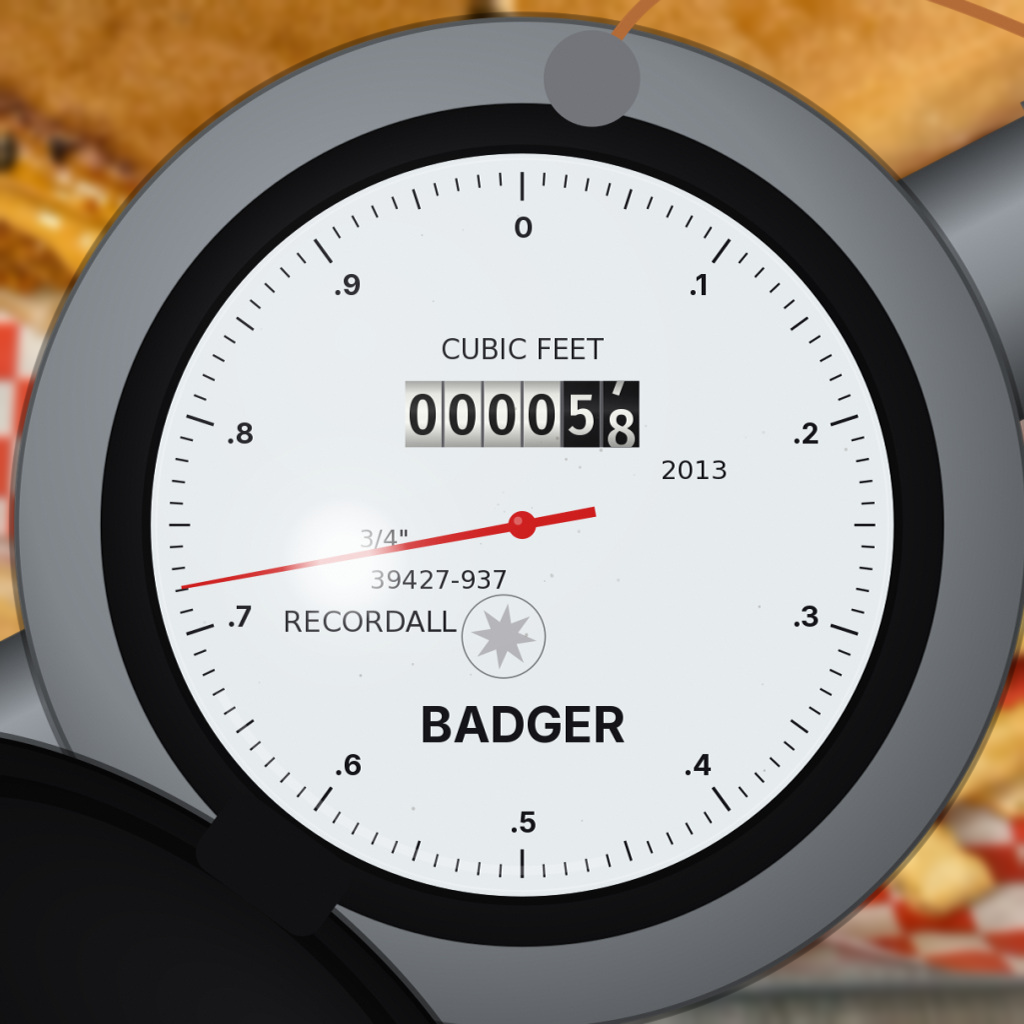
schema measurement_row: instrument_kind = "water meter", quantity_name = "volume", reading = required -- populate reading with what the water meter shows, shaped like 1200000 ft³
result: 57.72 ft³
